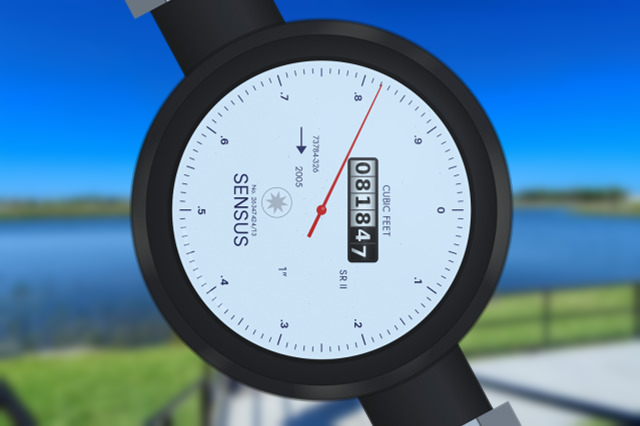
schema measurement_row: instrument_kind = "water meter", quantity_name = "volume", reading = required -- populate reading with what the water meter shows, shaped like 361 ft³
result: 81846.82 ft³
